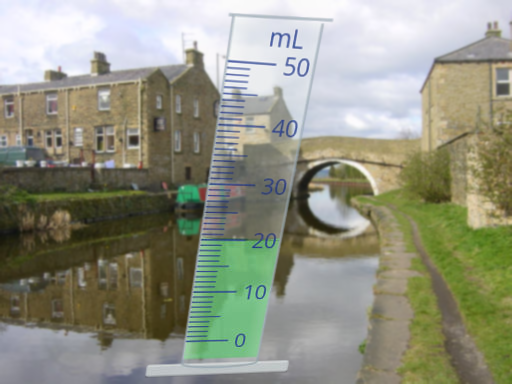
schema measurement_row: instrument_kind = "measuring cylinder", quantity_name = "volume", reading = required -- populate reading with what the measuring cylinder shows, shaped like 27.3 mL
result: 20 mL
